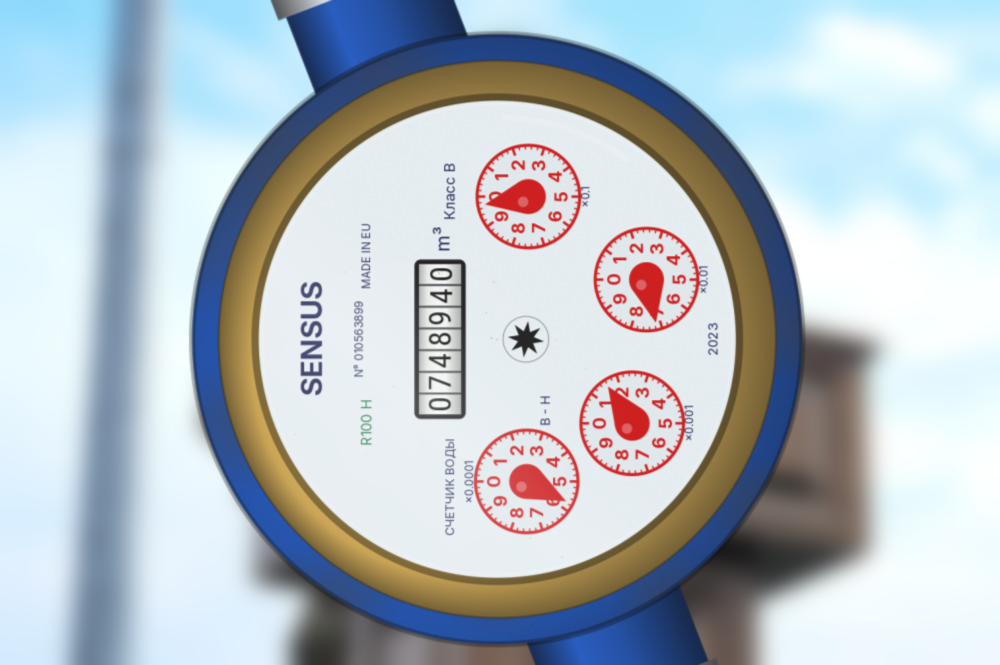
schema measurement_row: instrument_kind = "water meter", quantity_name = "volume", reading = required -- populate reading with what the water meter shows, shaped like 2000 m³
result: 748939.9715 m³
